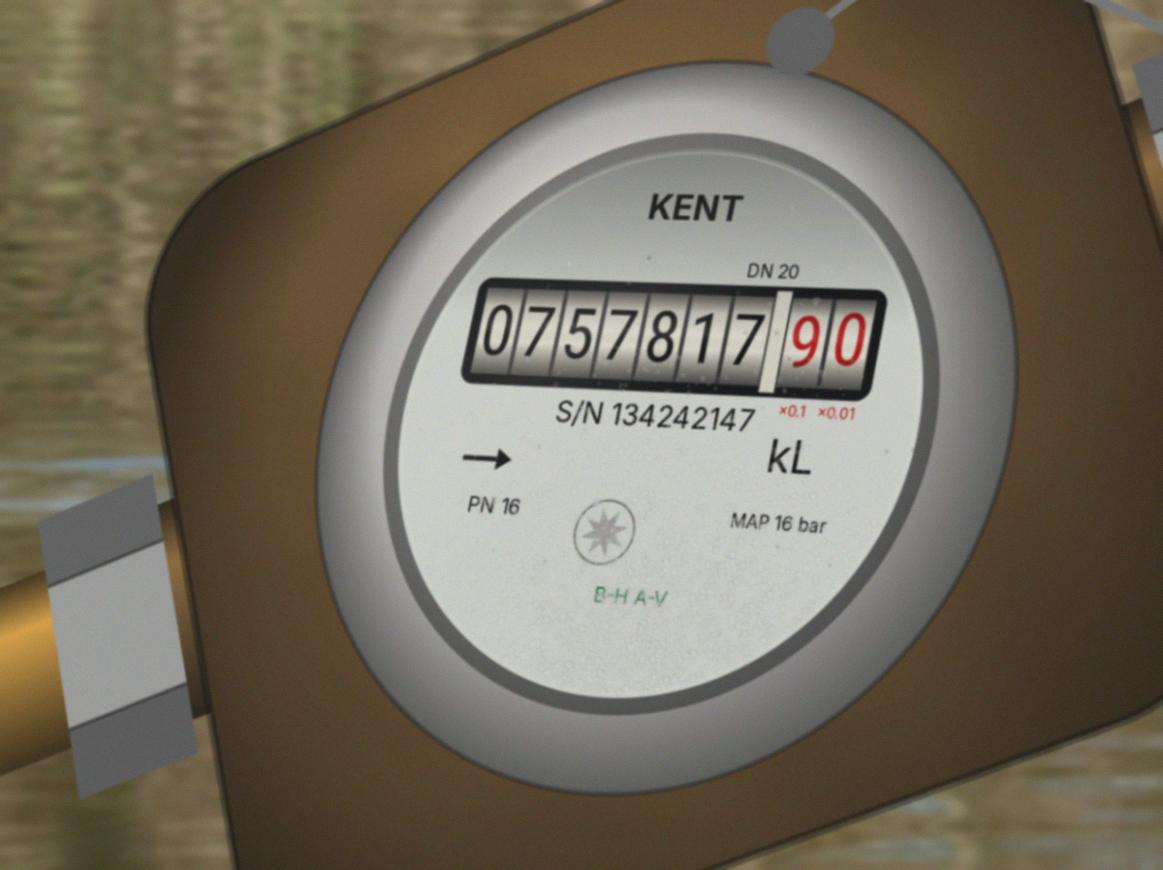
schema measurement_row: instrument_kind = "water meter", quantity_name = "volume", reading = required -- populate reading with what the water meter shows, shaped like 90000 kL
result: 757817.90 kL
